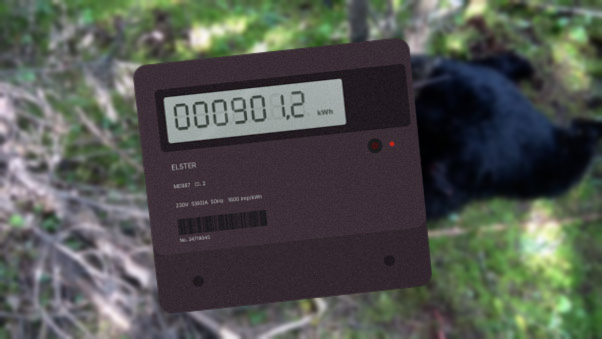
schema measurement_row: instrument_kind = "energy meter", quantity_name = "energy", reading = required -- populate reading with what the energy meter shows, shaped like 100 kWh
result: 901.2 kWh
